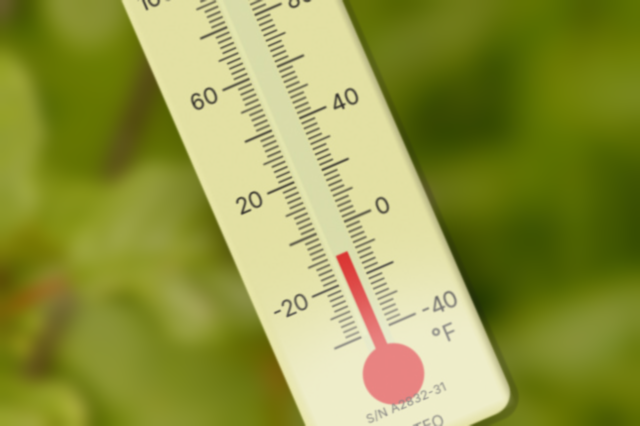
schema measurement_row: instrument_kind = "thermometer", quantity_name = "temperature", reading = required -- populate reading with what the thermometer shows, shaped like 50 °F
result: -10 °F
